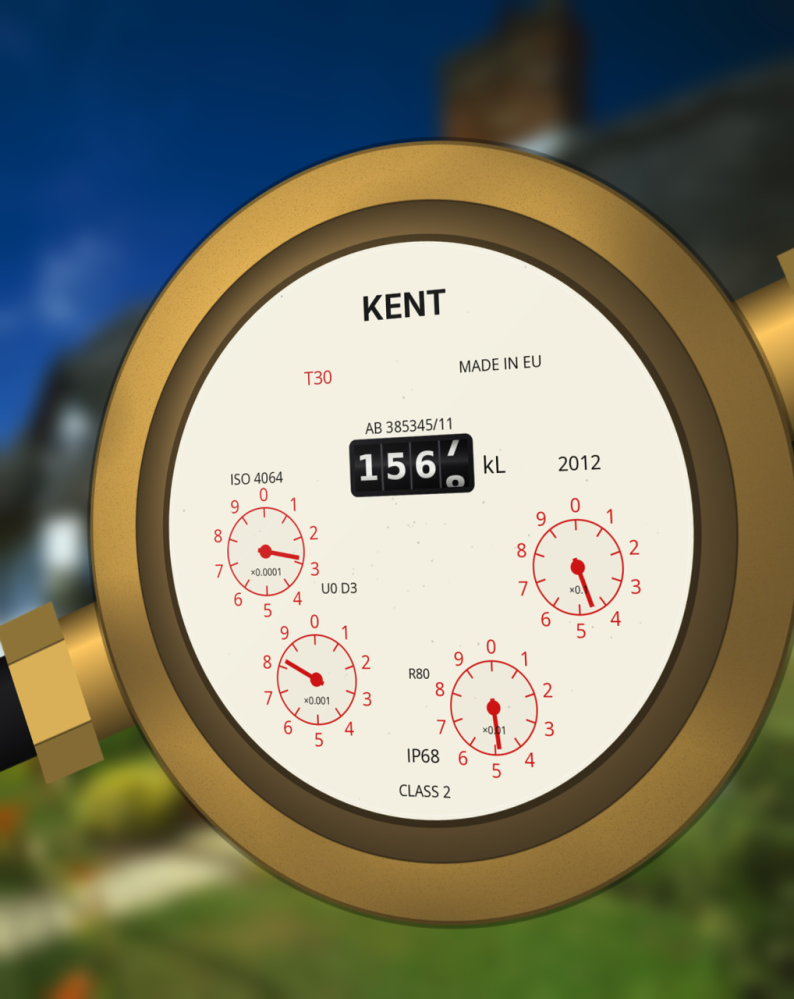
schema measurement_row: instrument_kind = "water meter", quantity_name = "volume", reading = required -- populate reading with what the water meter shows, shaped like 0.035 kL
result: 1567.4482 kL
